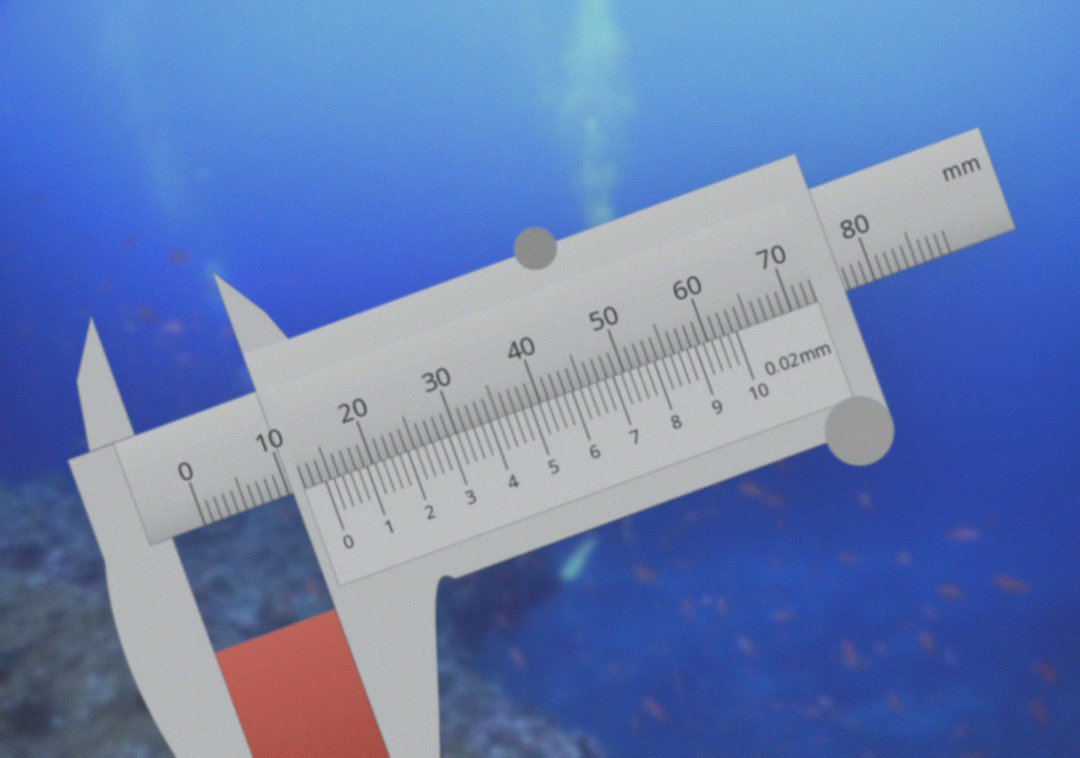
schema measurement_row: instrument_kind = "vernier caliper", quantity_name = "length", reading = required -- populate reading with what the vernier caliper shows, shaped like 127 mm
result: 14.4 mm
